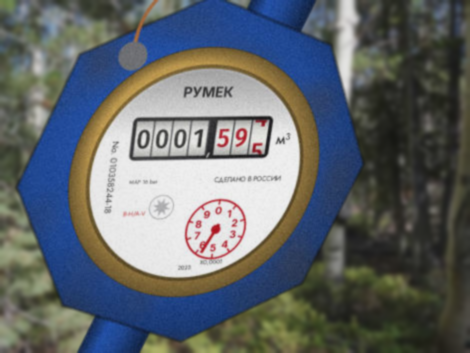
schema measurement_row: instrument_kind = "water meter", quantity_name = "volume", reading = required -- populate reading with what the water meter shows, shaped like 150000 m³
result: 1.5945 m³
